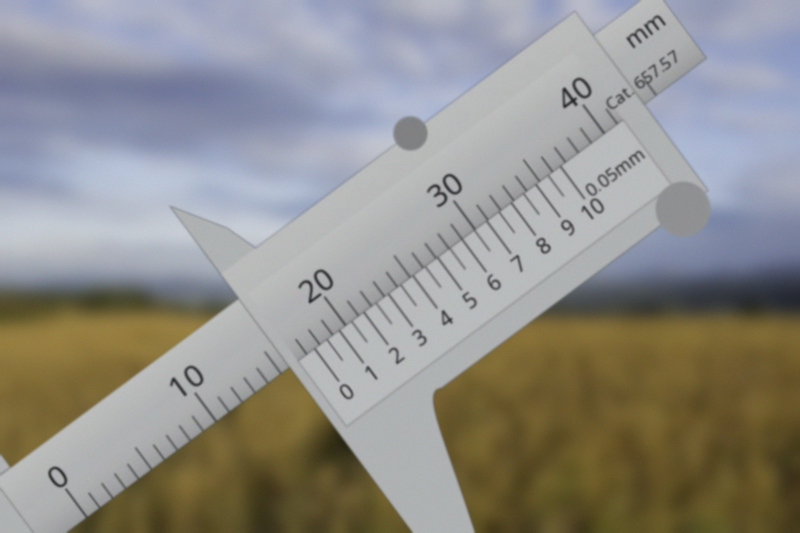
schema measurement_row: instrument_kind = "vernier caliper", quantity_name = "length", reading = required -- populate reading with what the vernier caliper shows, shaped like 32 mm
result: 17.6 mm
